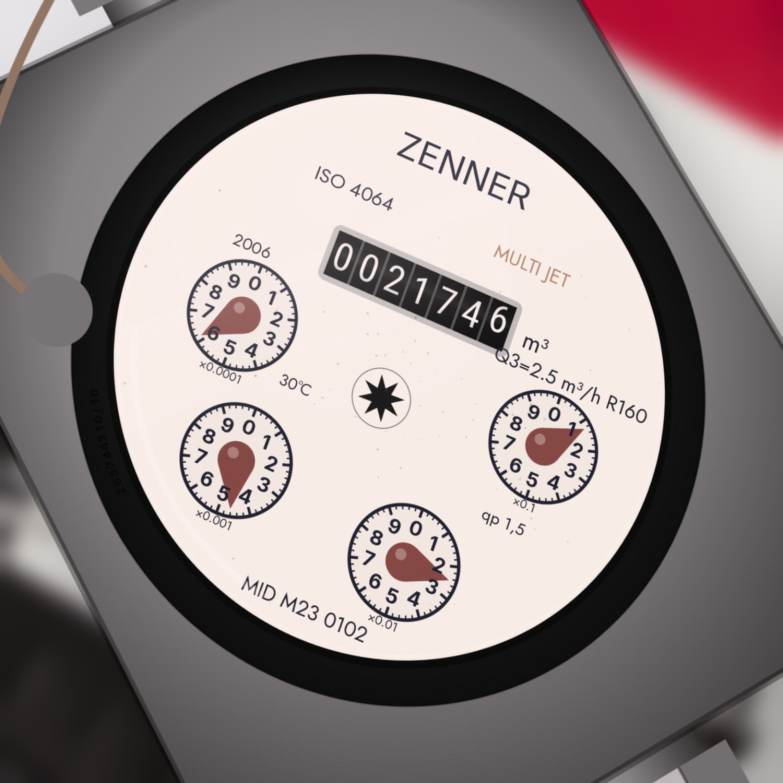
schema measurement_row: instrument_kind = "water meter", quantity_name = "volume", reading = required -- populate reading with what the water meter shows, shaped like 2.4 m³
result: 21746.1246 m³
